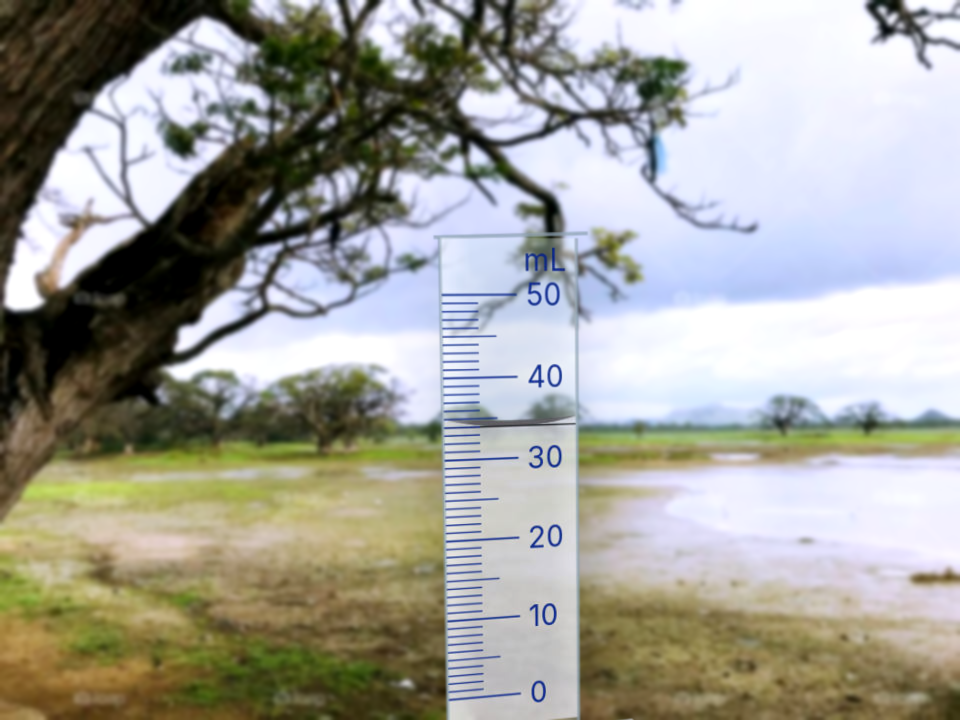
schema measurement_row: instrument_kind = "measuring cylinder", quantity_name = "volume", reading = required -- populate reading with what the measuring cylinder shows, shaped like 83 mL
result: 34 mL
